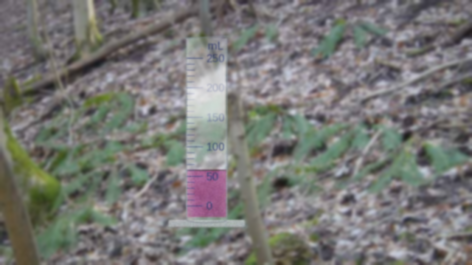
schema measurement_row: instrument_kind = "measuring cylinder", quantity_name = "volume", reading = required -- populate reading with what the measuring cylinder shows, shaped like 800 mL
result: 60 mL
